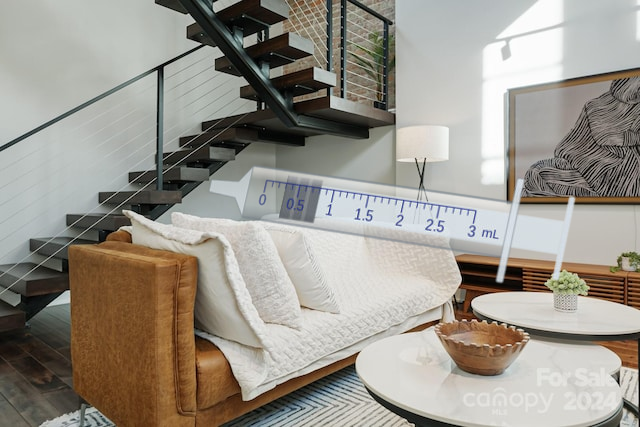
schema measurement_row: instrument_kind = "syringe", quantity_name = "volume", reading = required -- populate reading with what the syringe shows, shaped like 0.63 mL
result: 0.3 mL
